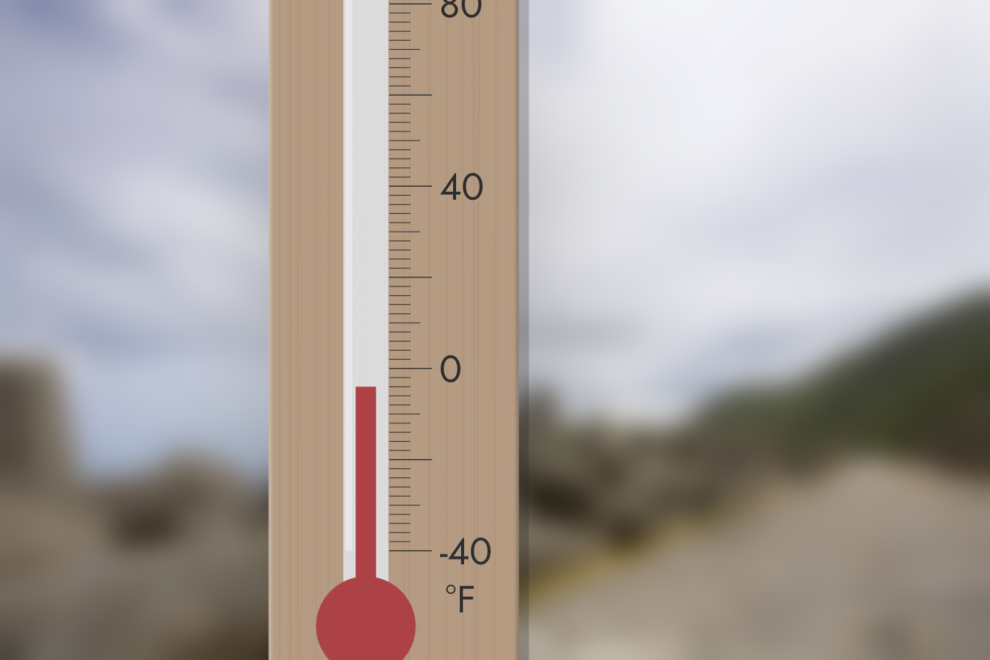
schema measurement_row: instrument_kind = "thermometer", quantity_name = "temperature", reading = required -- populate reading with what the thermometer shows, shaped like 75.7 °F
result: -4 °F
